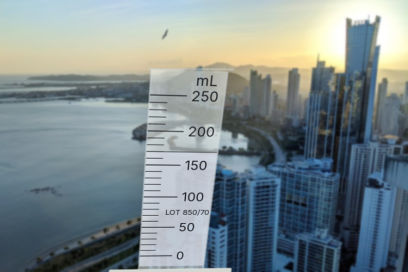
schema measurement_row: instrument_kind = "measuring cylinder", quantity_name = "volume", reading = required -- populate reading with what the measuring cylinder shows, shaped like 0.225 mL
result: 170 mL
